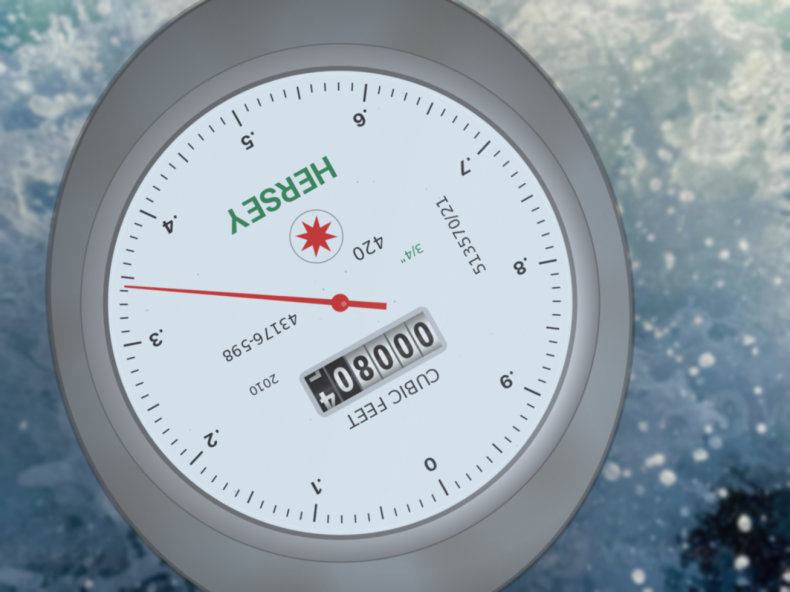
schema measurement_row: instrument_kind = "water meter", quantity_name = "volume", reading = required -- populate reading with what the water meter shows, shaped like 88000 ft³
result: 804.34 ft³
